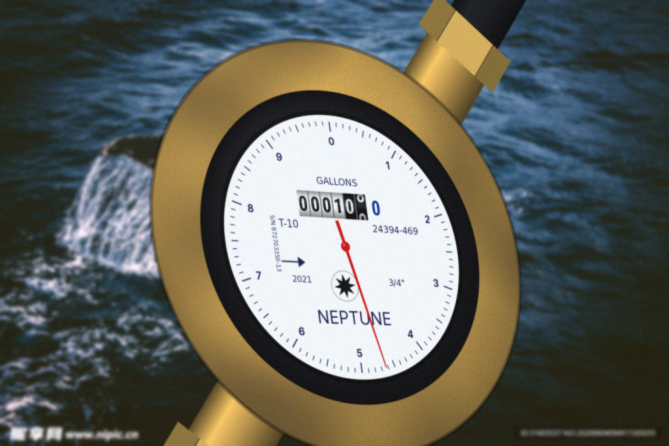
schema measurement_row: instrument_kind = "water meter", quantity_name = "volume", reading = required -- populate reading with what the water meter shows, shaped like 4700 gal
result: 1084.6 gal
